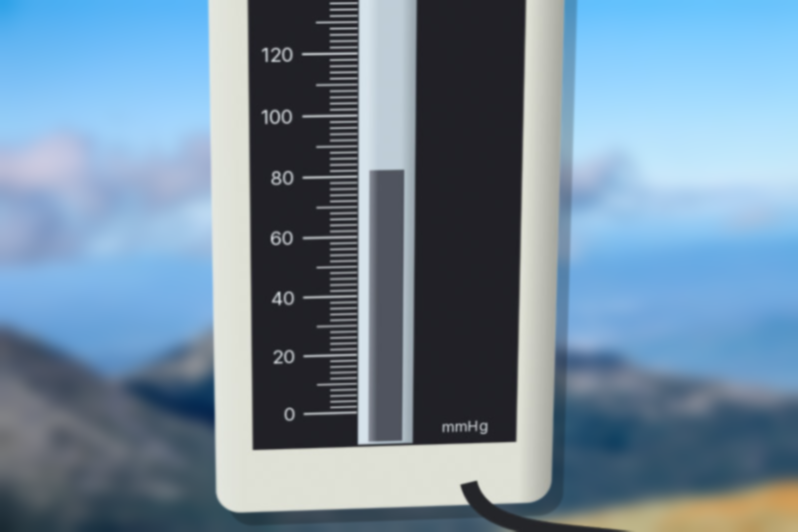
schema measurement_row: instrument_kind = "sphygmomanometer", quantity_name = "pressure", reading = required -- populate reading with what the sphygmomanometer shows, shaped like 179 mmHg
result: 82 mmHg
